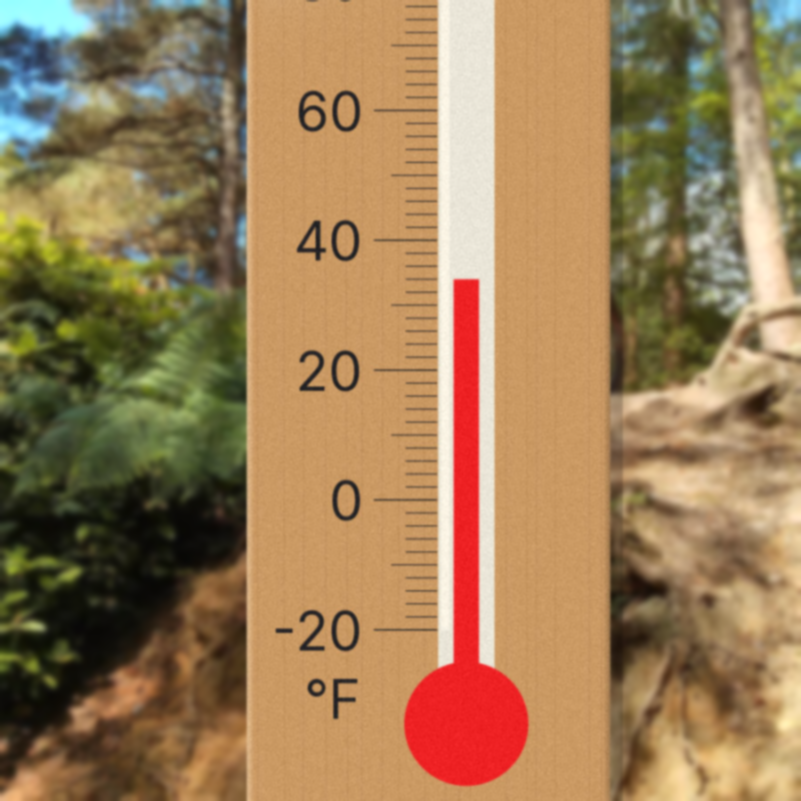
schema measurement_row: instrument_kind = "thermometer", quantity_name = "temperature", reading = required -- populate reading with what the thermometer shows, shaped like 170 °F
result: 34 °F
